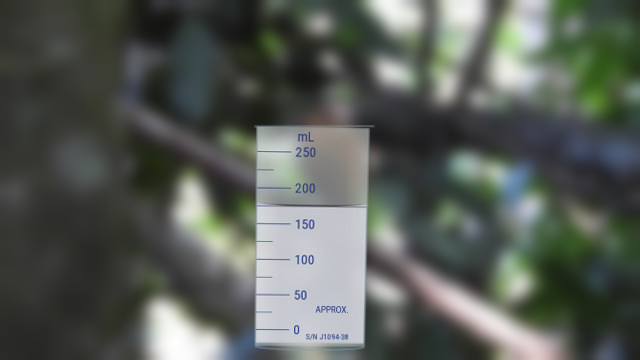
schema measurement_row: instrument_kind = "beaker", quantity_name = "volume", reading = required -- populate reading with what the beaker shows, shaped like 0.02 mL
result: 175 mL
